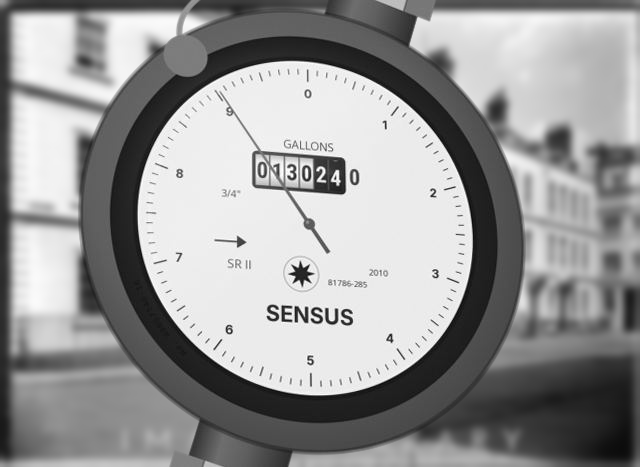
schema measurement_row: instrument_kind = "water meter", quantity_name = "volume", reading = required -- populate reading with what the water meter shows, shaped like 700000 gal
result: 130239.0 gal
